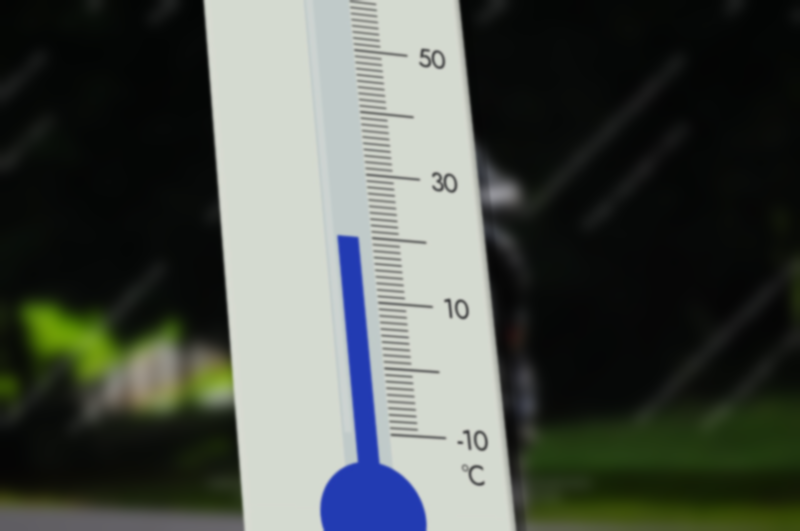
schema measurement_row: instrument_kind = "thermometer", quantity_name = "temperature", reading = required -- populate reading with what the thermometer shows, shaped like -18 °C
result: 20 °C
